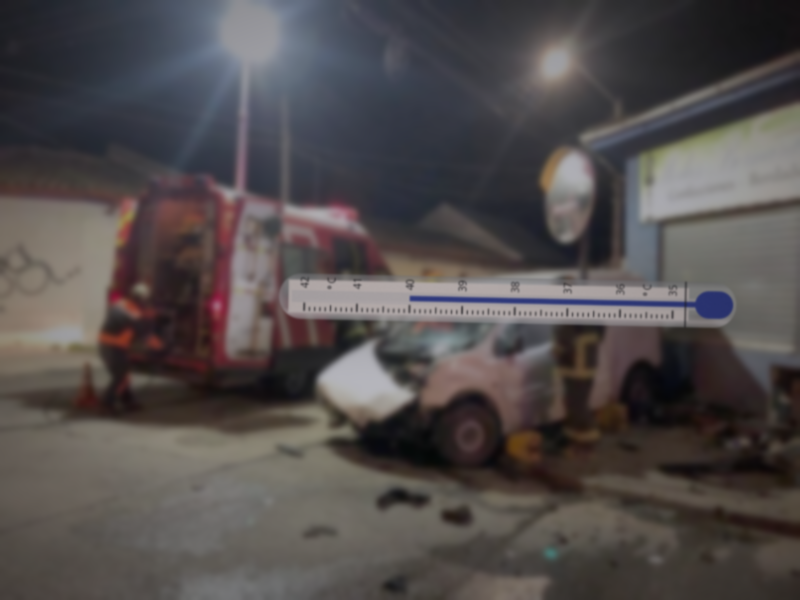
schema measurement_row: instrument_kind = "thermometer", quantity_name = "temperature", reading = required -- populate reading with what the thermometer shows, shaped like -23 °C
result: 40 °C
